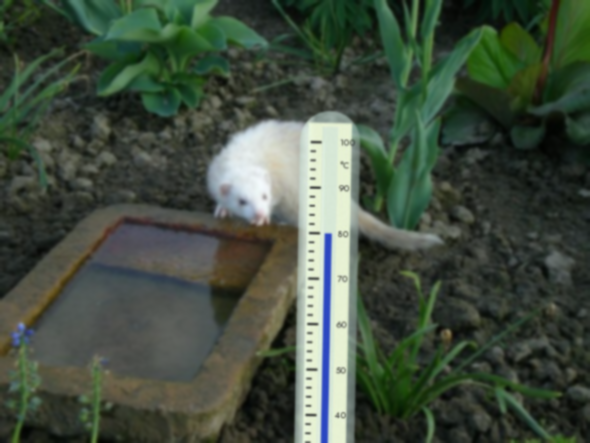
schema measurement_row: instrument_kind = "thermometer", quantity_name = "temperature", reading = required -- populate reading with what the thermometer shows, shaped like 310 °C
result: 80 °C
